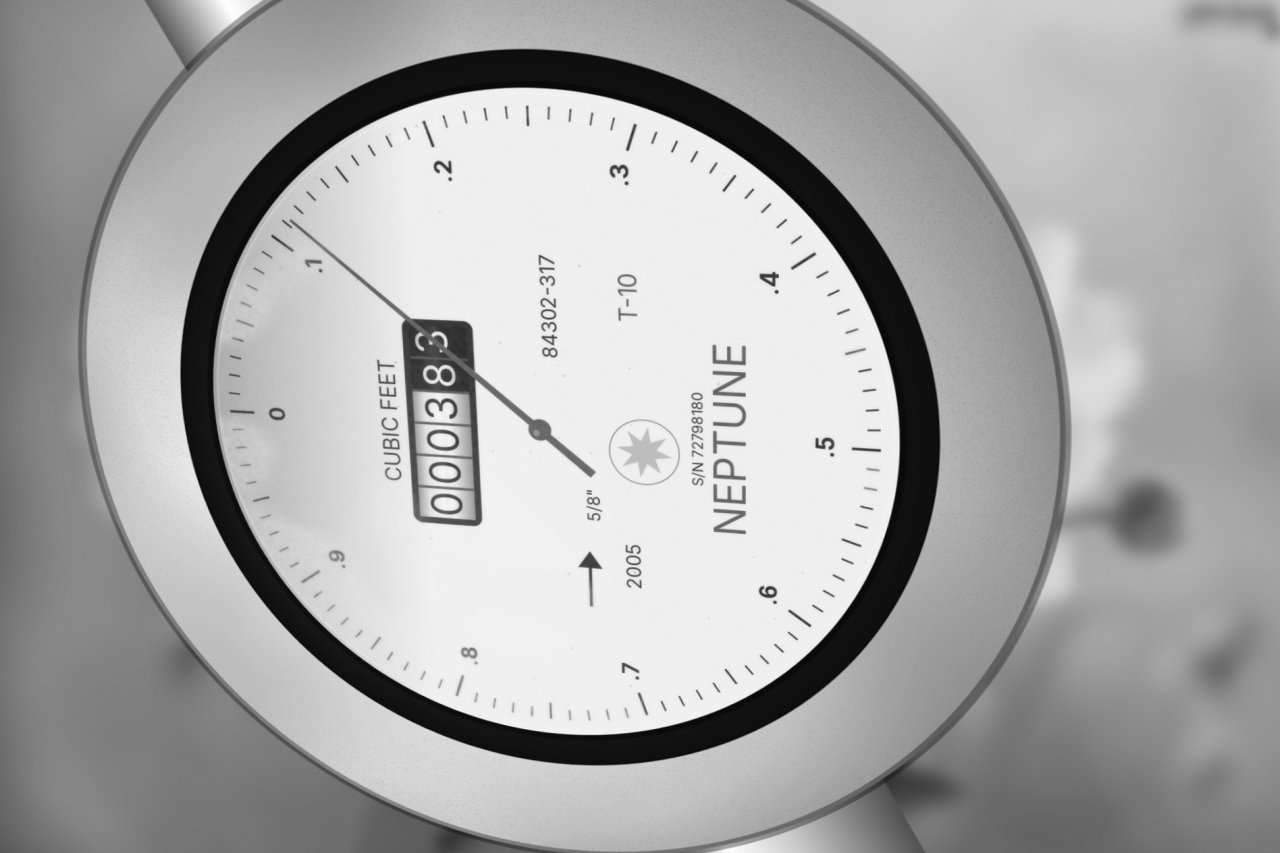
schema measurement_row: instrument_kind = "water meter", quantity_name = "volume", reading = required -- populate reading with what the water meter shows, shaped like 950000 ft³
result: 383.11 ft³
